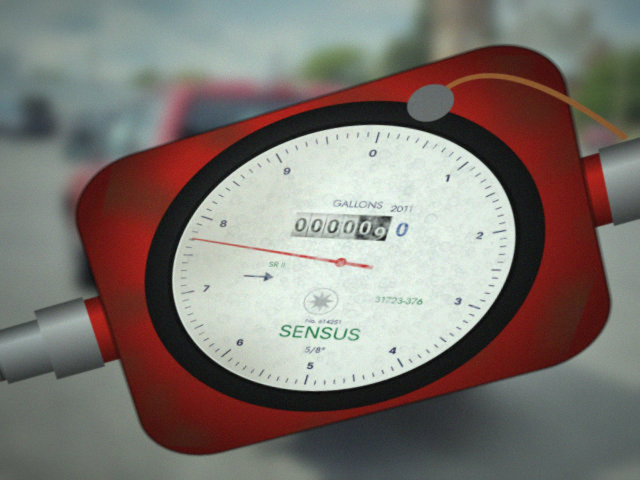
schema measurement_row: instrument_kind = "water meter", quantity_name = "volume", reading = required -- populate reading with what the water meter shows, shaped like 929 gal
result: 87.7 gal
